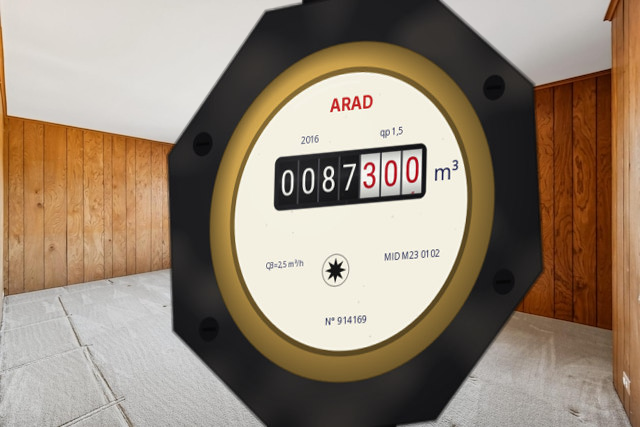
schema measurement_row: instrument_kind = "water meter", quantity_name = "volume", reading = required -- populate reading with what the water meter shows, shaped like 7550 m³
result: 87.300 m³
